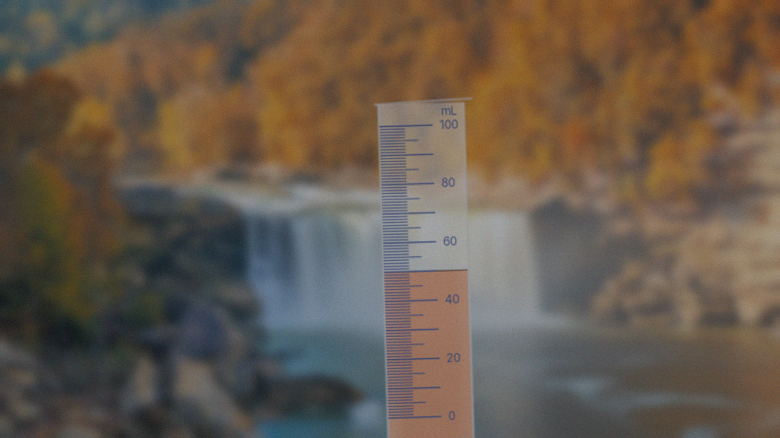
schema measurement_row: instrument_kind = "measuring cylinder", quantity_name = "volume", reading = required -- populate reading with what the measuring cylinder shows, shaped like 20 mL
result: 50 mL
